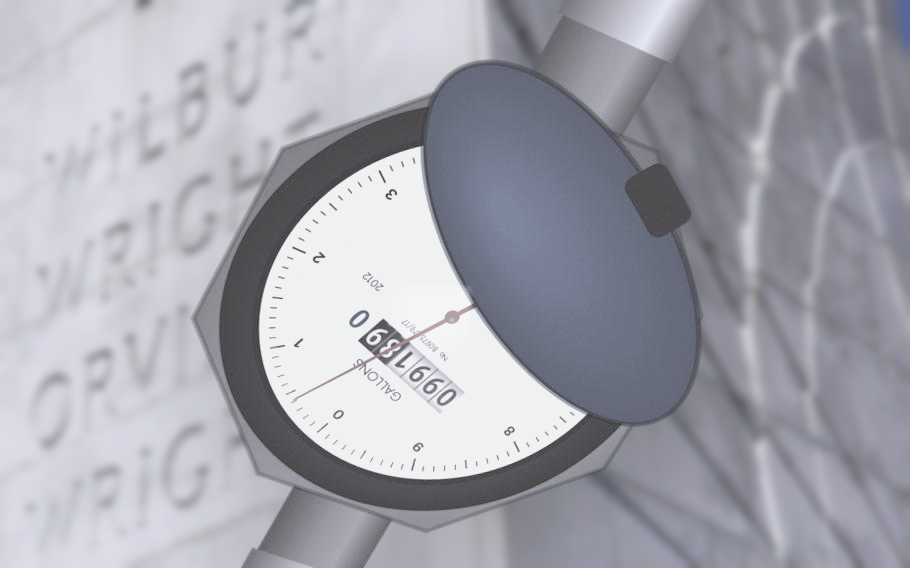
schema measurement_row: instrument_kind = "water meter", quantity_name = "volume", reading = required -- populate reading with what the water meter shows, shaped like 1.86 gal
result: 991890.4 gal
